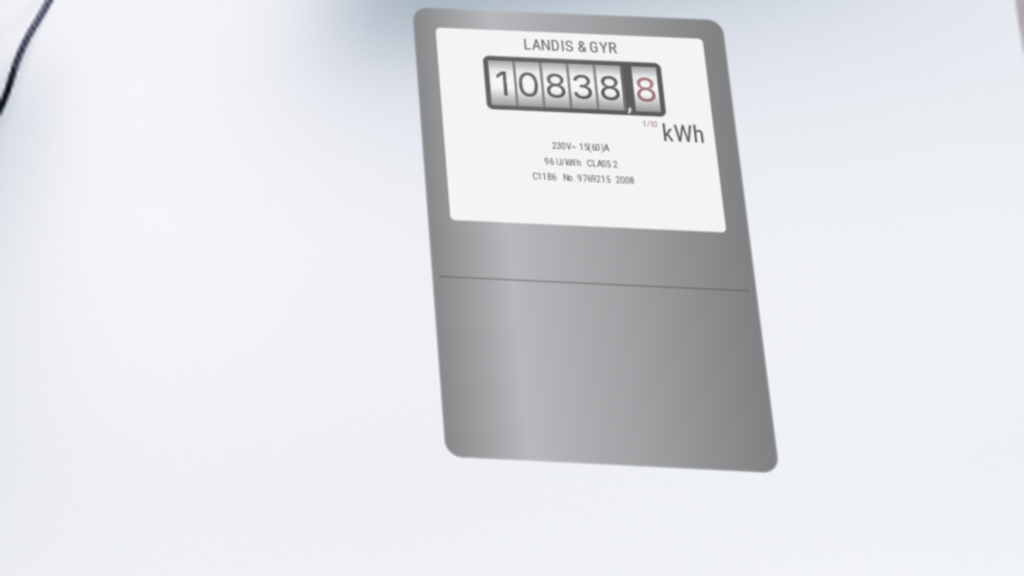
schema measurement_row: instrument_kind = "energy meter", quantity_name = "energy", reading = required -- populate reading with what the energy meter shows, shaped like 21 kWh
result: 10838.8 kWh
